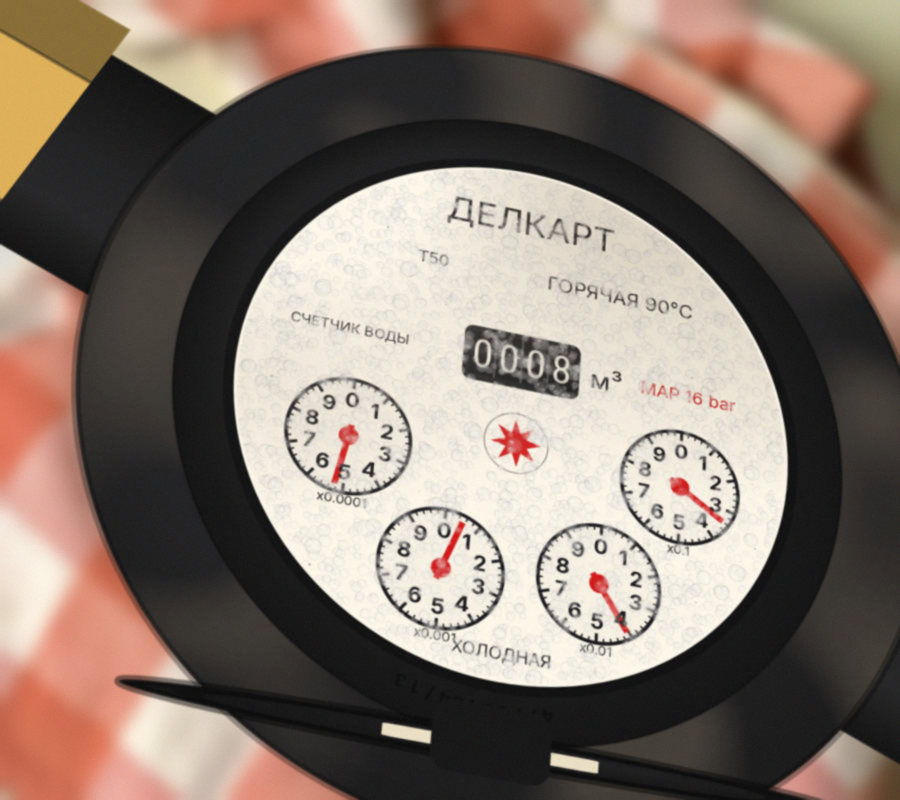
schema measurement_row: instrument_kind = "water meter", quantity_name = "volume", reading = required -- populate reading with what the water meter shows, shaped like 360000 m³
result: 8.3405 m³
